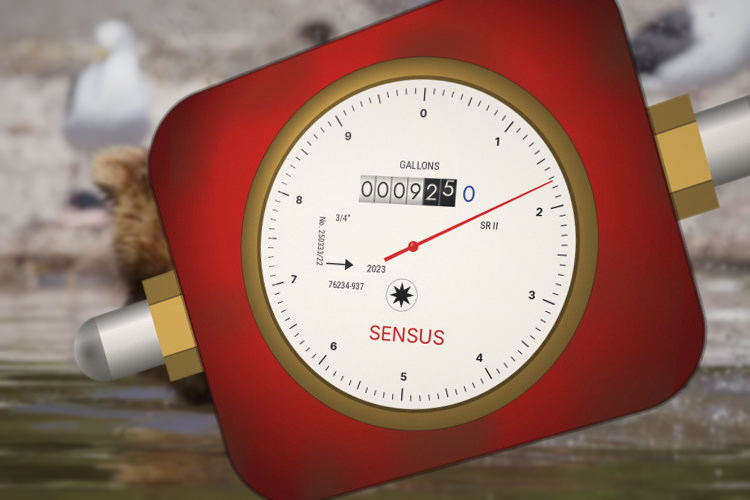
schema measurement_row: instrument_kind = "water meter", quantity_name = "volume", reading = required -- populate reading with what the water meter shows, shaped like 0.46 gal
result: 9251.7 gal
